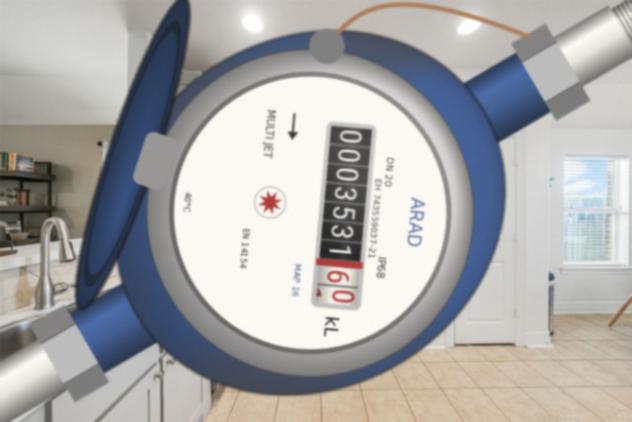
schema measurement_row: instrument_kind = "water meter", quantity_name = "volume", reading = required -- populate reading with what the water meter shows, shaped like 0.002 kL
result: 3531.60 kL
